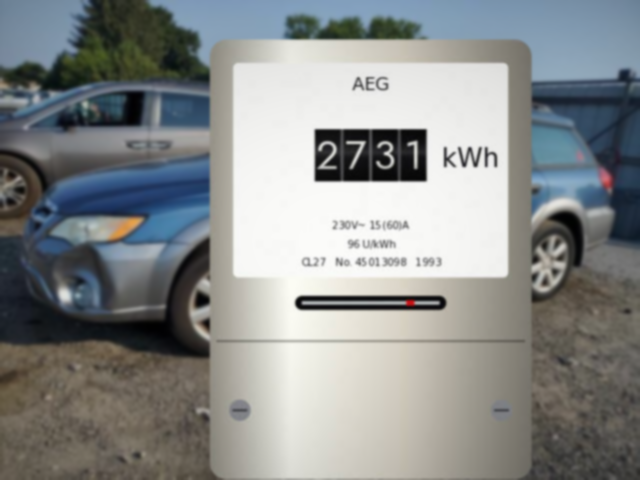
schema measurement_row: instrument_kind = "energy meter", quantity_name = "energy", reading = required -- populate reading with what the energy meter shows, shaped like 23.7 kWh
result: 2731 kWh
